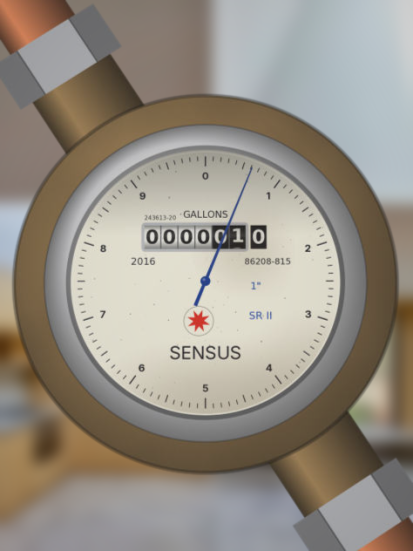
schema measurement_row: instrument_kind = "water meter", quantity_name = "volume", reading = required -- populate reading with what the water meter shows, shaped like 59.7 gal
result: 10.6 gal
